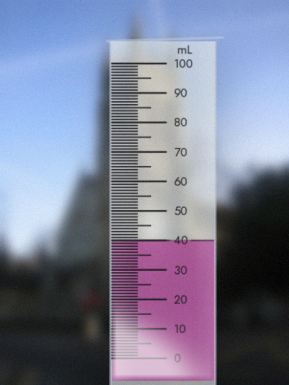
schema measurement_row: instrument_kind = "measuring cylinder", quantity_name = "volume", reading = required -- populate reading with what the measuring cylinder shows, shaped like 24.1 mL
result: 40 mL
